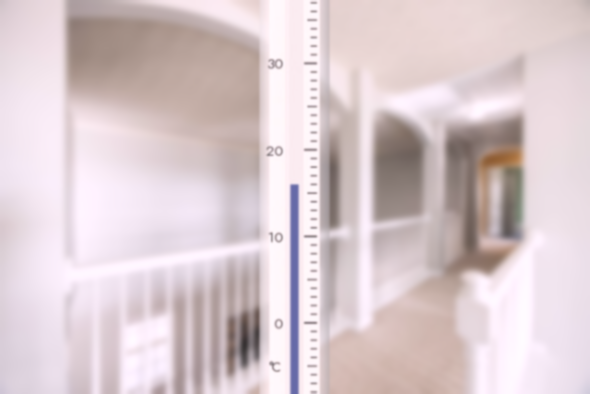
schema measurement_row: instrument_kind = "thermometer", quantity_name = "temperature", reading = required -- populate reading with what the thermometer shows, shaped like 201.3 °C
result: 16 °C
